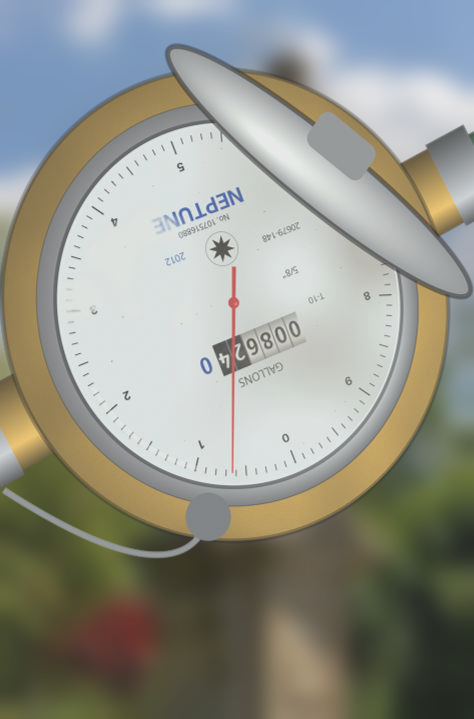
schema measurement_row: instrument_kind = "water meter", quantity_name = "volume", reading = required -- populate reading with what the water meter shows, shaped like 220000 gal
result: 86240.6 gal
